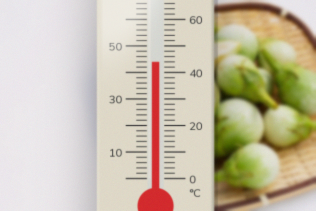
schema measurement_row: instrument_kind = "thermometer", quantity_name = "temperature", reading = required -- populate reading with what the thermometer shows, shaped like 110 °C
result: 44 °C
